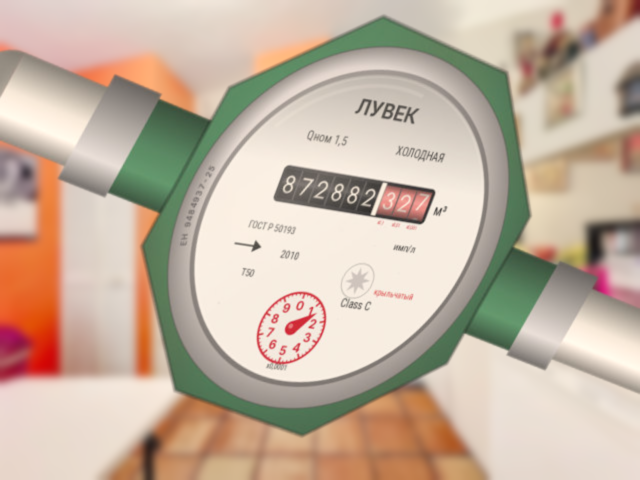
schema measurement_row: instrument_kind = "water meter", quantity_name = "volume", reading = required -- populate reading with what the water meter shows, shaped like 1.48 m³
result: 872882.3271 m³
